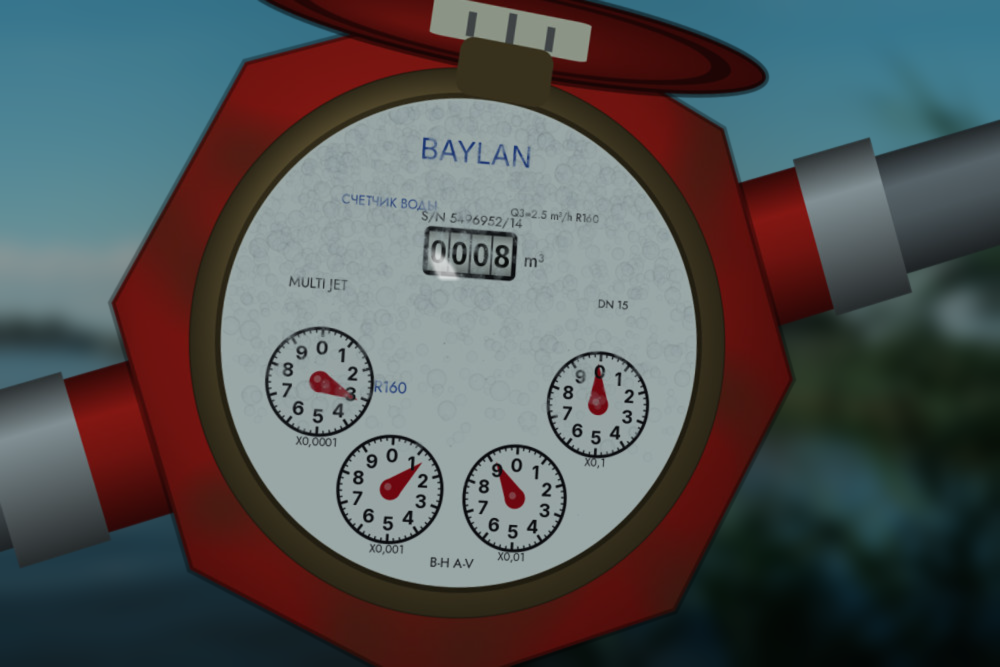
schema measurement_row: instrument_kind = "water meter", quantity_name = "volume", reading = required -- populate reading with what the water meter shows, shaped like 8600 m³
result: 7.9913 m³
